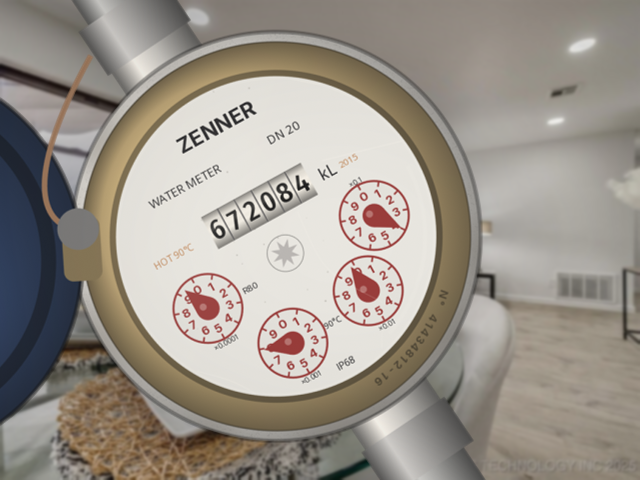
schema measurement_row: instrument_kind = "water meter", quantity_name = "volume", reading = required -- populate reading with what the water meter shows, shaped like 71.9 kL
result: 672084.3979 kL
